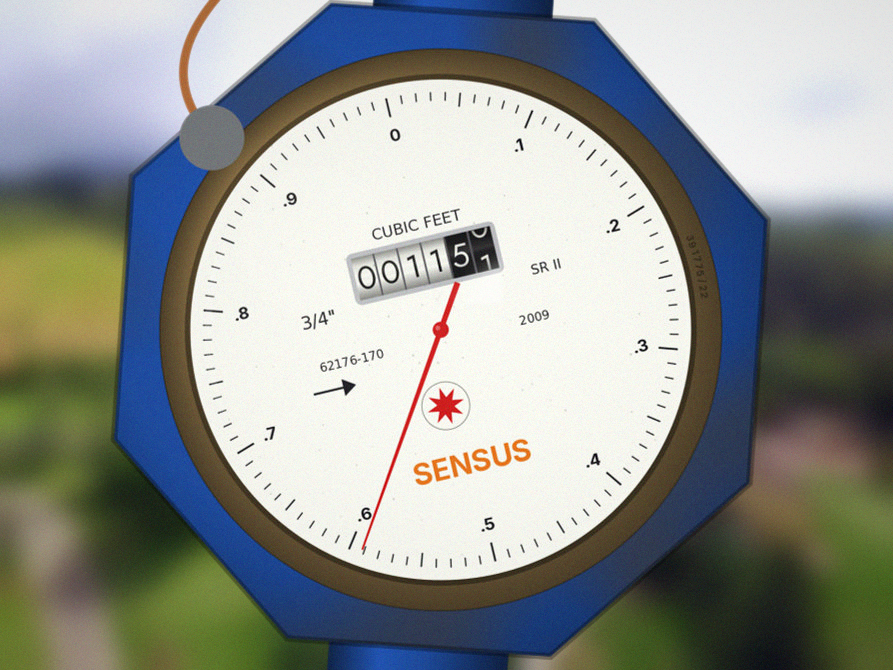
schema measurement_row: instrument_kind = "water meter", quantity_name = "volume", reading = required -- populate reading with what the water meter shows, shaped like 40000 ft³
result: 1150.59 ft³
